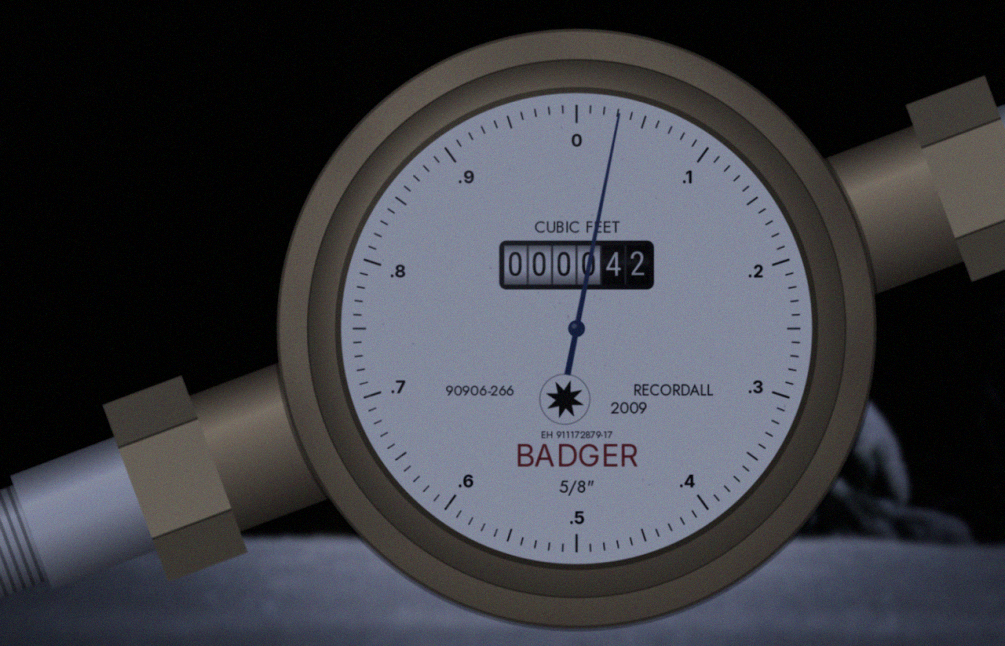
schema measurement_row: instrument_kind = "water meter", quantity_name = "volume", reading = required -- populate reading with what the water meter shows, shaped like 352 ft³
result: 42.03 ft³
